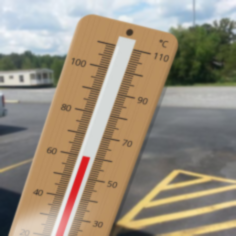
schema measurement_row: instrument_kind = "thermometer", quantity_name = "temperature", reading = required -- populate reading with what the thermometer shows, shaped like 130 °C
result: 60 °C
